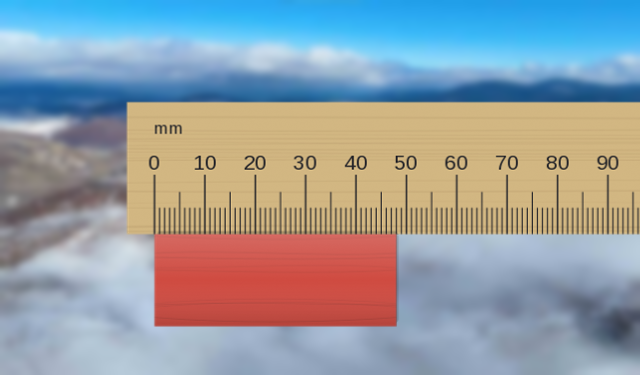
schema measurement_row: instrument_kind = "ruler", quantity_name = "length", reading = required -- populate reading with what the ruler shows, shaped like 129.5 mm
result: 48 mm
